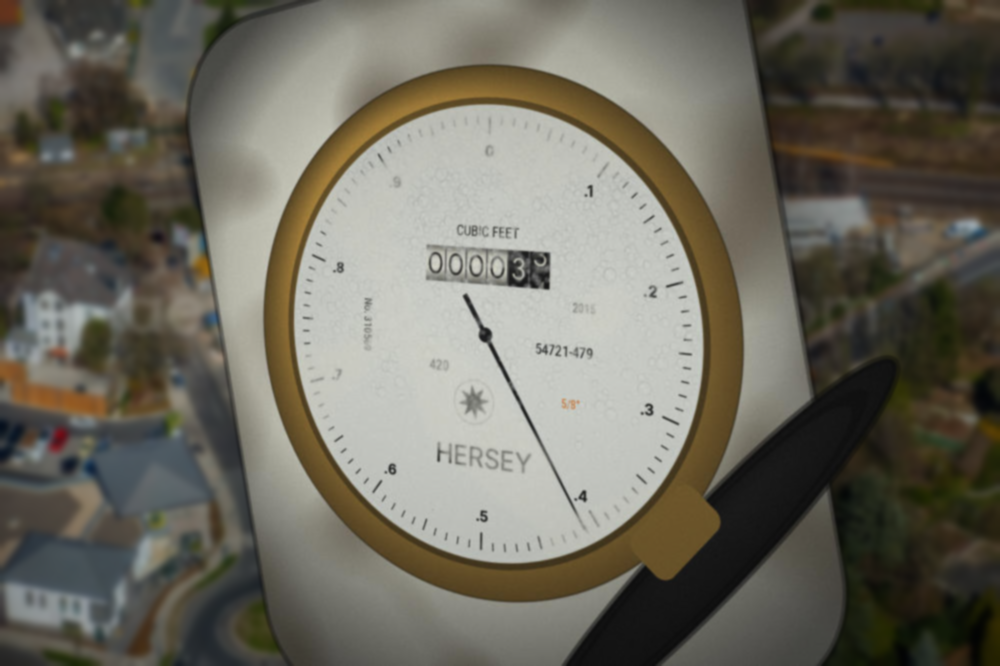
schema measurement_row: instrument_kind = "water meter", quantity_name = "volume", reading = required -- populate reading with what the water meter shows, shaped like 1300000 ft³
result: 33.41 ft³
